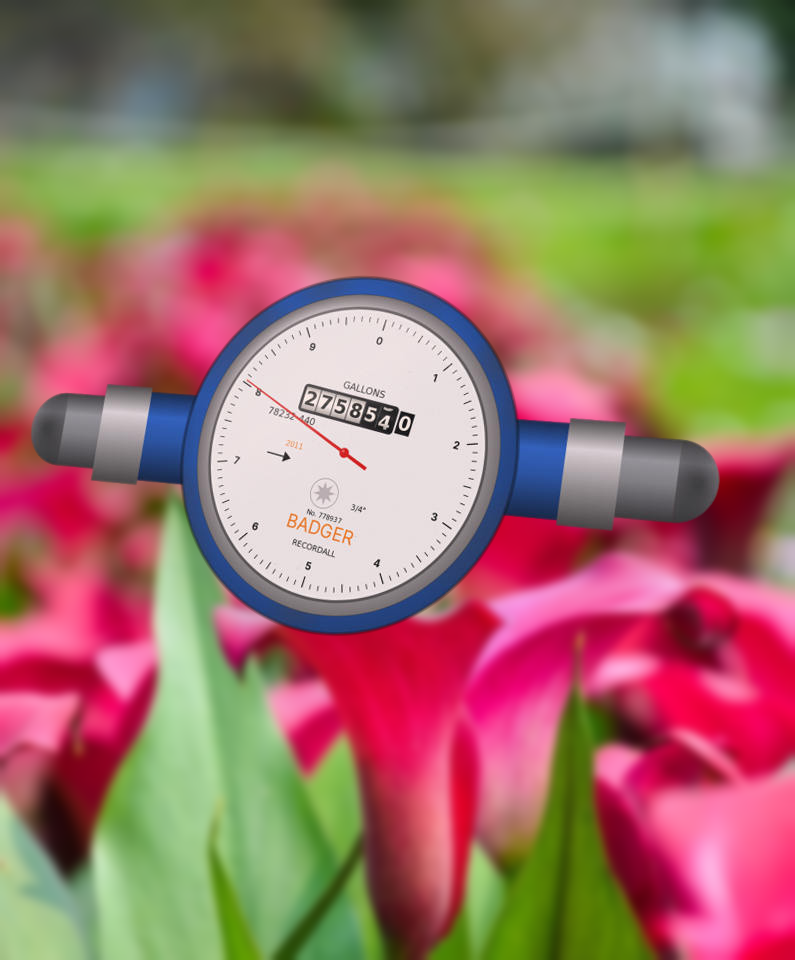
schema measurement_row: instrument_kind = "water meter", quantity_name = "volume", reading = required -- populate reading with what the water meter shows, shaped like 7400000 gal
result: 2758538.0 gal
